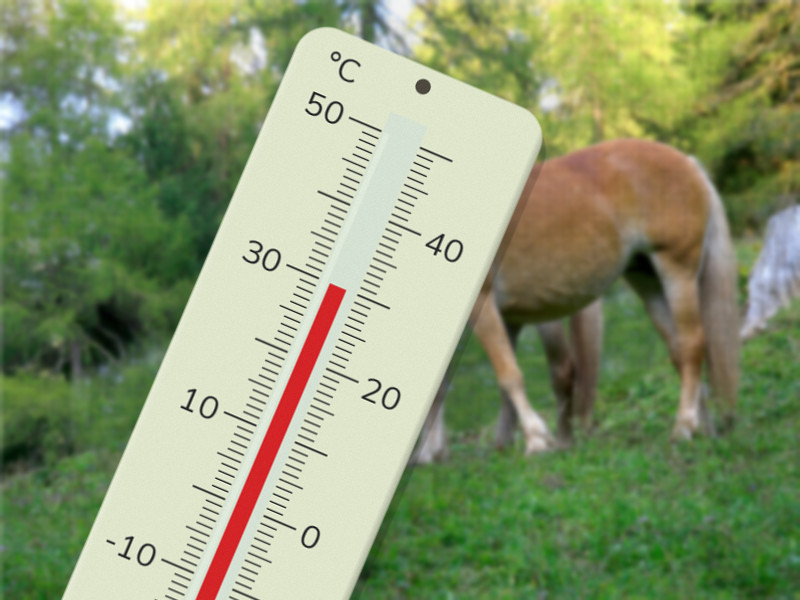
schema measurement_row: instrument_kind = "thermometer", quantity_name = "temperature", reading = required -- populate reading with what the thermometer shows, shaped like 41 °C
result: 30 °C
